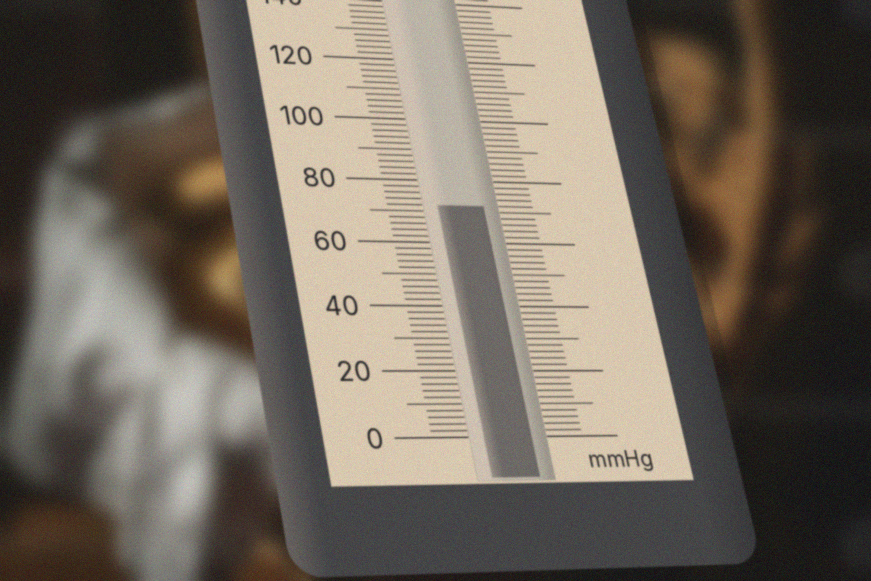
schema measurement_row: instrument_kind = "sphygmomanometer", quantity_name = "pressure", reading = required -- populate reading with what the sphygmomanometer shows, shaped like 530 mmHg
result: 72 mmHg
